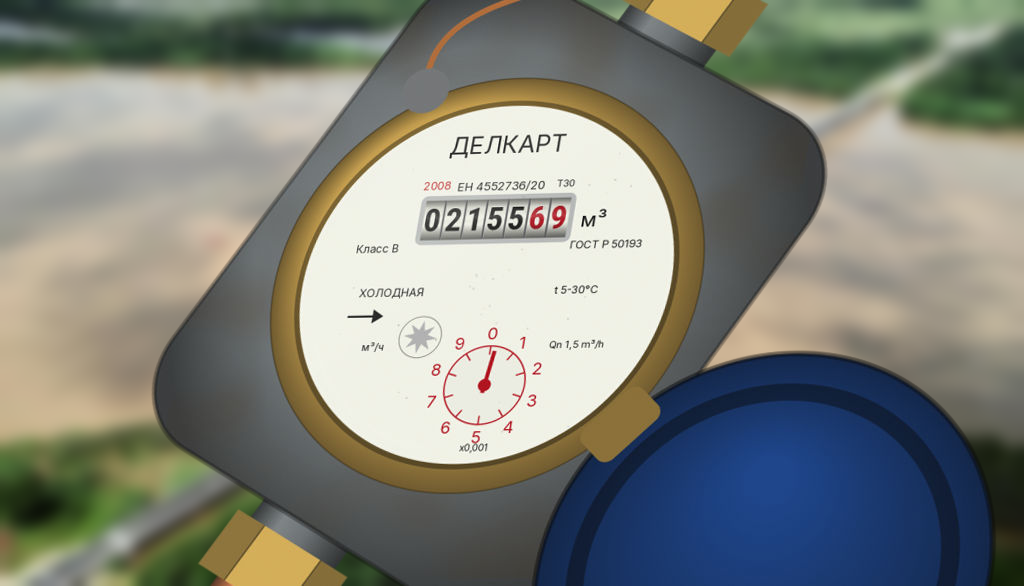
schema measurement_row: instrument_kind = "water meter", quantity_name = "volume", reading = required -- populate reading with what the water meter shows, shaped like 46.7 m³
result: 2155.690 m³
